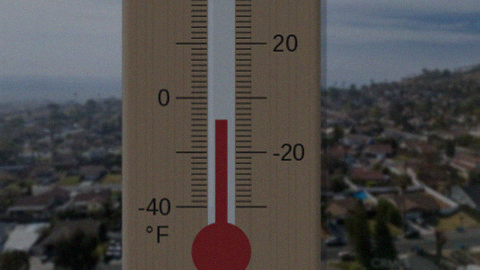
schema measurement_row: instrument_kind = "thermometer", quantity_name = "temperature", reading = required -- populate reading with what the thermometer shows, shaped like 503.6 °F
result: -8 °F
